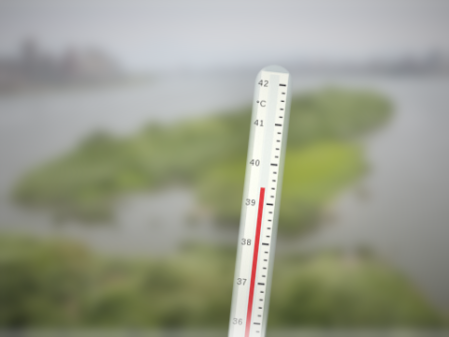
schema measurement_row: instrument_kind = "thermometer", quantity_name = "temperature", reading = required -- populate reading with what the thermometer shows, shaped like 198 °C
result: 39.4 °C
